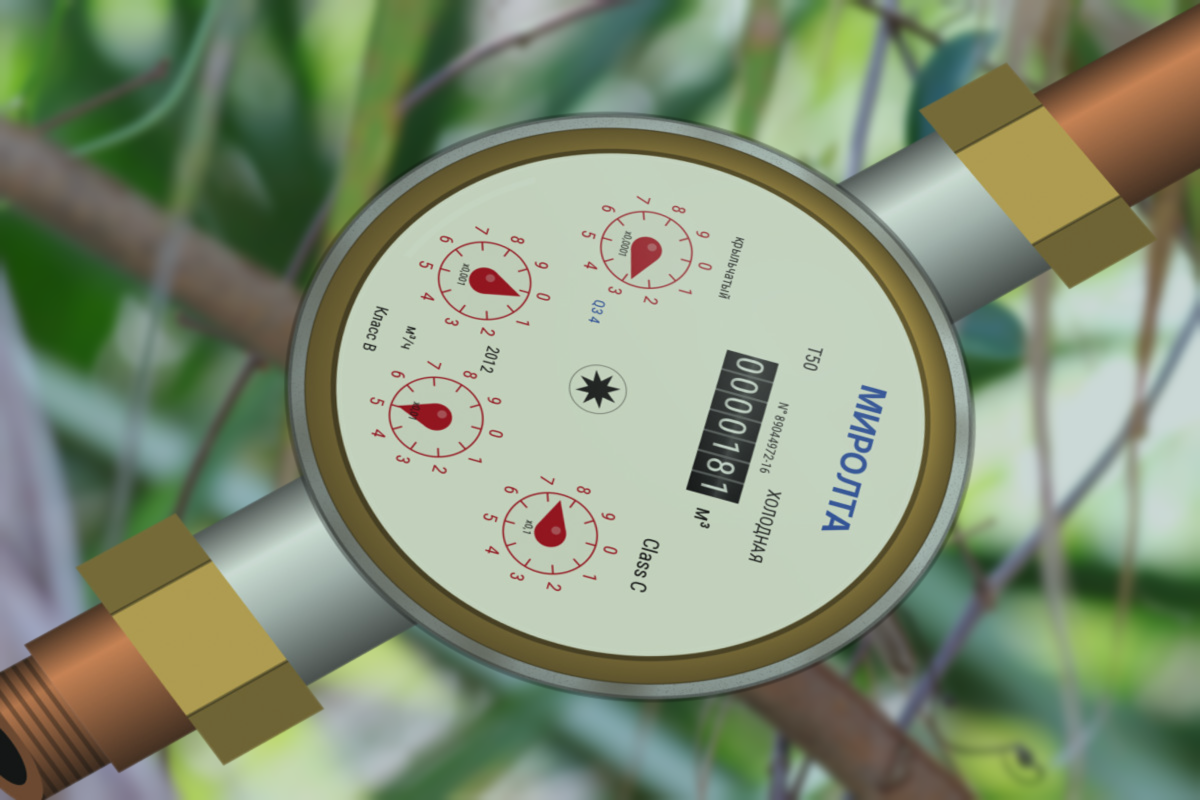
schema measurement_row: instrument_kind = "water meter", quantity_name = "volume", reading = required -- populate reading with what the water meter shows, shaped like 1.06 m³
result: 181.7502 m³
